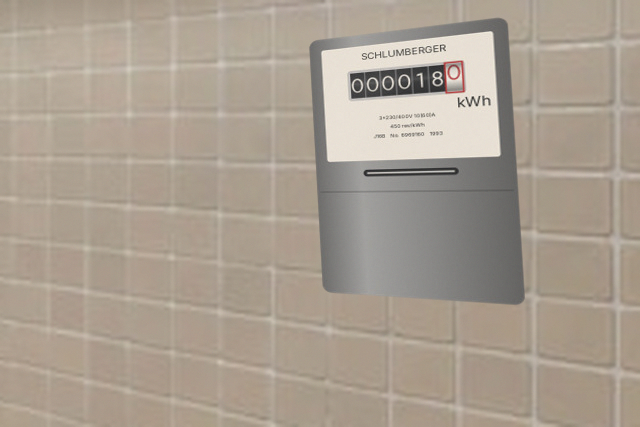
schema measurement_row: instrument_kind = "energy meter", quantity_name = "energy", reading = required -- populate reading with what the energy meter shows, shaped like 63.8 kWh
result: 18.0 kWh
